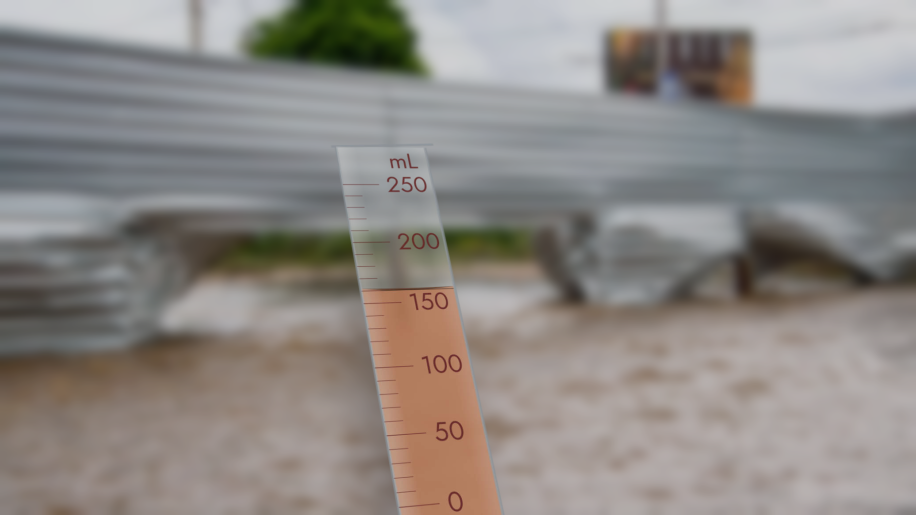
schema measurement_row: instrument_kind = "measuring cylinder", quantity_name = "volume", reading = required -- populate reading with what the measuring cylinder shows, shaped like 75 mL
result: 160 mL
